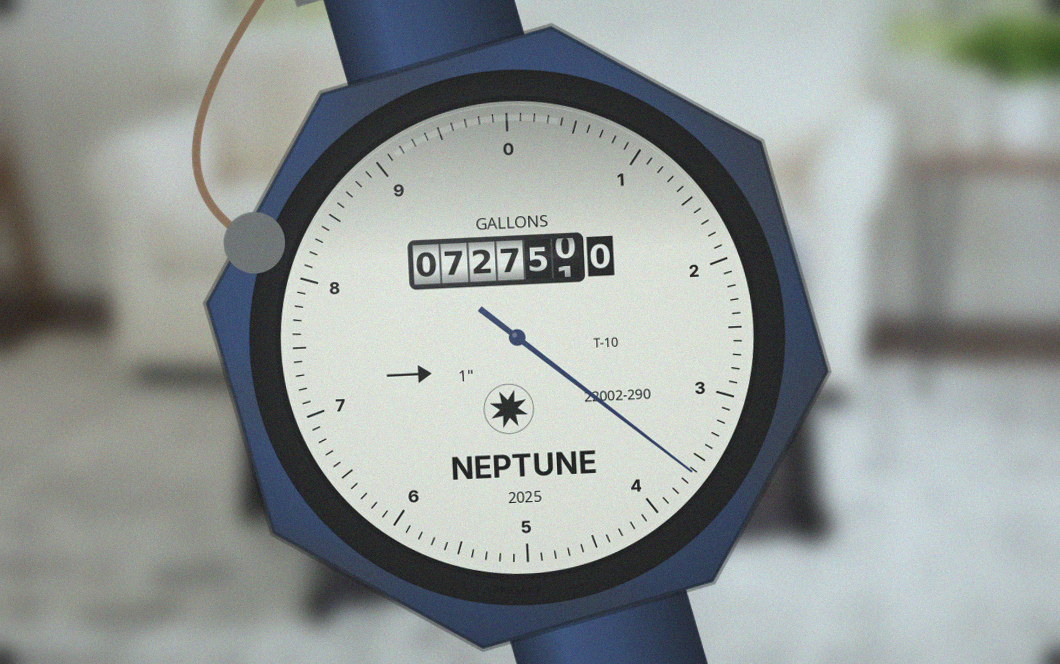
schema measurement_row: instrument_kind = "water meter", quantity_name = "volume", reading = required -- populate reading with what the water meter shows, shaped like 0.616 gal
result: 727503.6 gal
